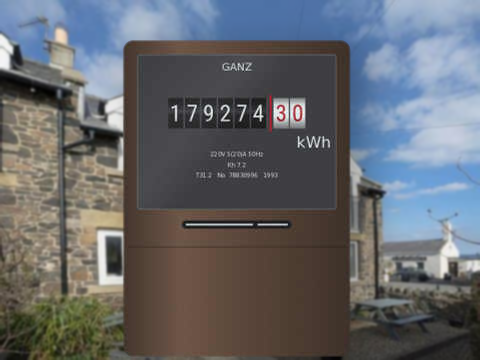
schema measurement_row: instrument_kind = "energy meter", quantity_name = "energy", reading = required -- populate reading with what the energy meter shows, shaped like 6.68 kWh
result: 179274.30 kWh
